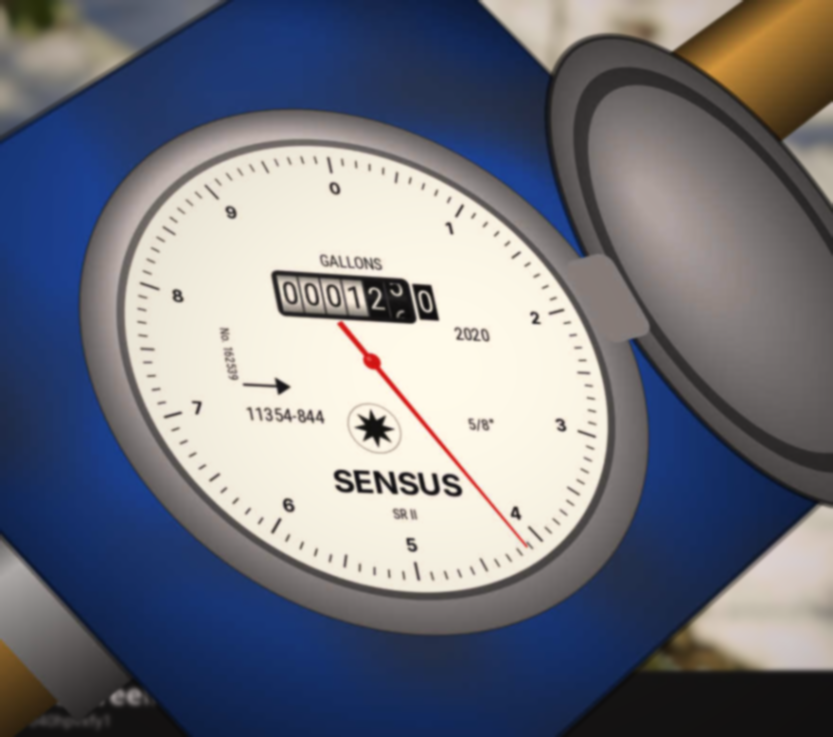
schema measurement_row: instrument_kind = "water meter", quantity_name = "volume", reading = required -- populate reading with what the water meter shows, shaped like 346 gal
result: 1254.1 gal
